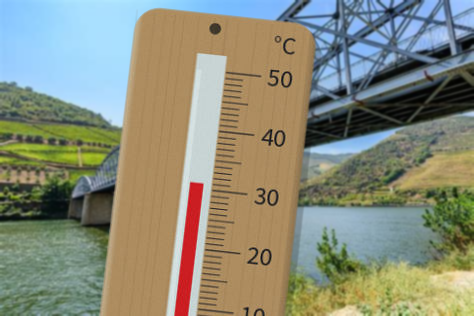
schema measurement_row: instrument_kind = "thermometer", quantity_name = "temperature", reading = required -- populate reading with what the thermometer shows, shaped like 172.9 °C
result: 31 °C
